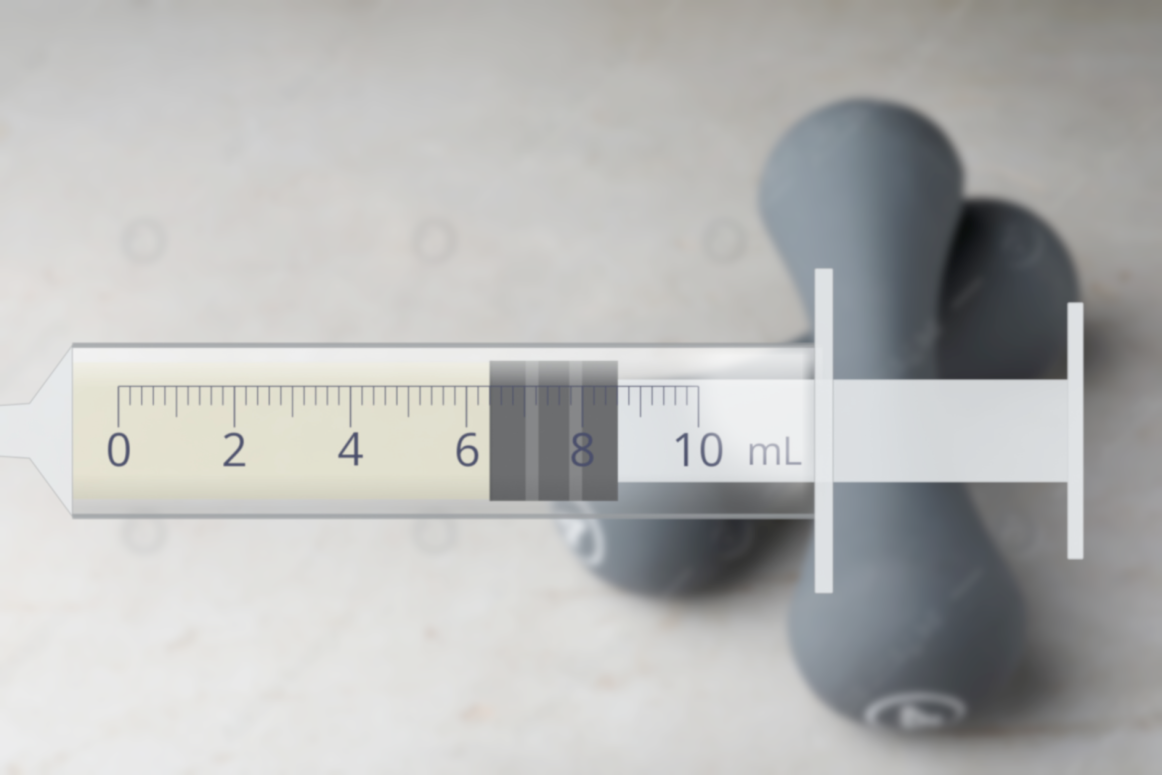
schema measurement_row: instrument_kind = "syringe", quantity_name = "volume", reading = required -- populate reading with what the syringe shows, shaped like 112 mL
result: 6.4 mL
